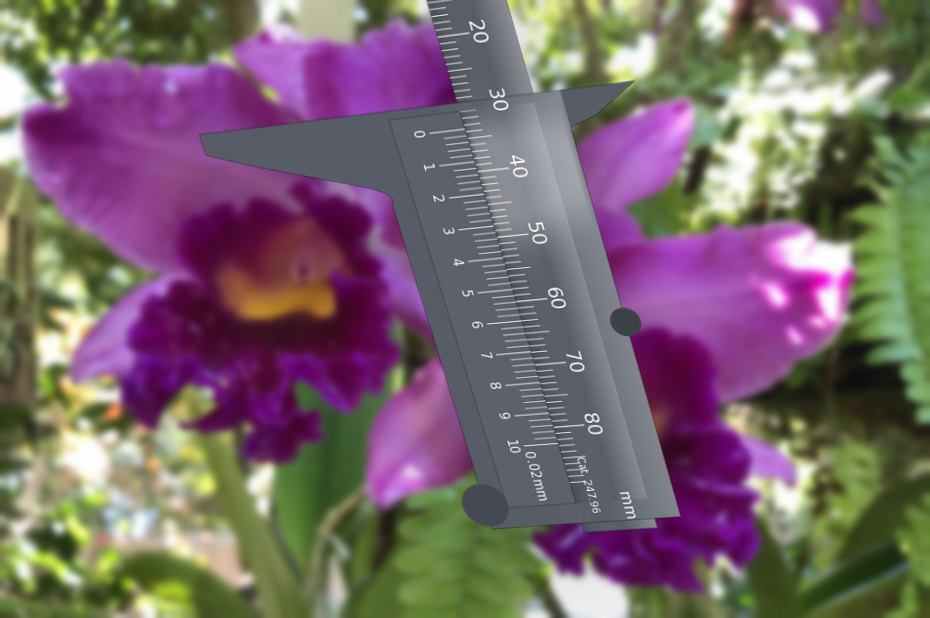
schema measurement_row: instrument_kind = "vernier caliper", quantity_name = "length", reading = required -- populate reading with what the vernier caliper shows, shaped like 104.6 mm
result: 33.6 mm
